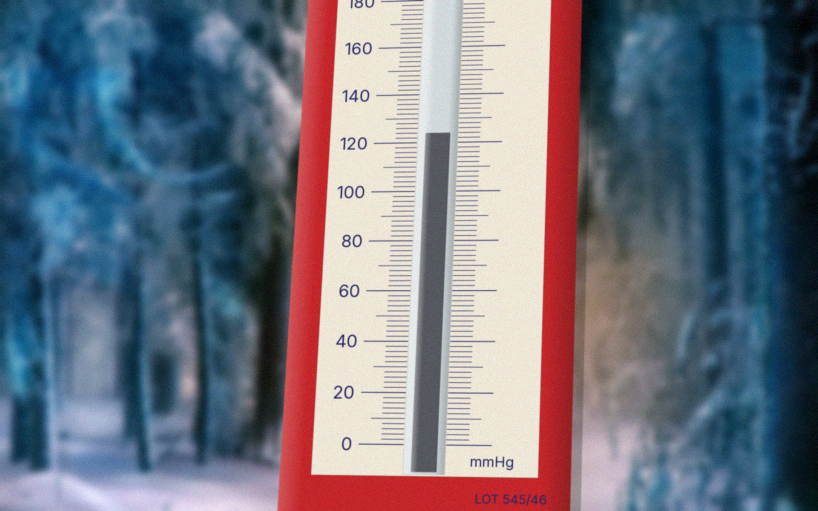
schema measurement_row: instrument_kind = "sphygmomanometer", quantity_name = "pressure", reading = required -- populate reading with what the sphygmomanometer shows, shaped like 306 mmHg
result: 124 mmHg
